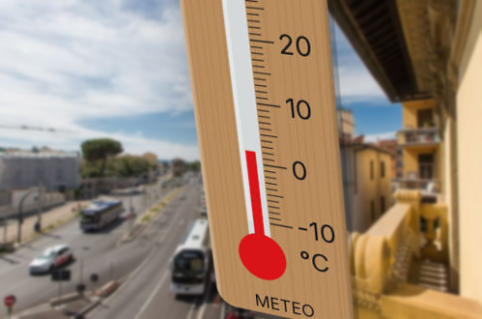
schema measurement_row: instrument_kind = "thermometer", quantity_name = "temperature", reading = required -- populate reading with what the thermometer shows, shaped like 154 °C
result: 2 °C
